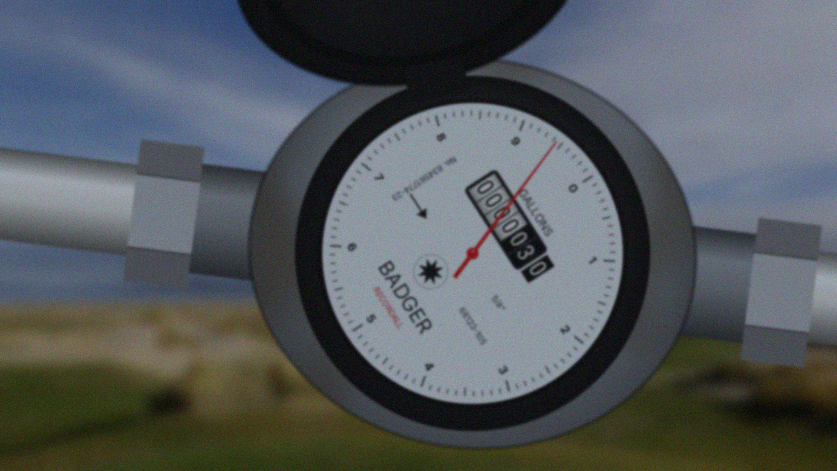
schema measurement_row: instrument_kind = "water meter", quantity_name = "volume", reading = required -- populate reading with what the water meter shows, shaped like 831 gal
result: 29.4 gal
